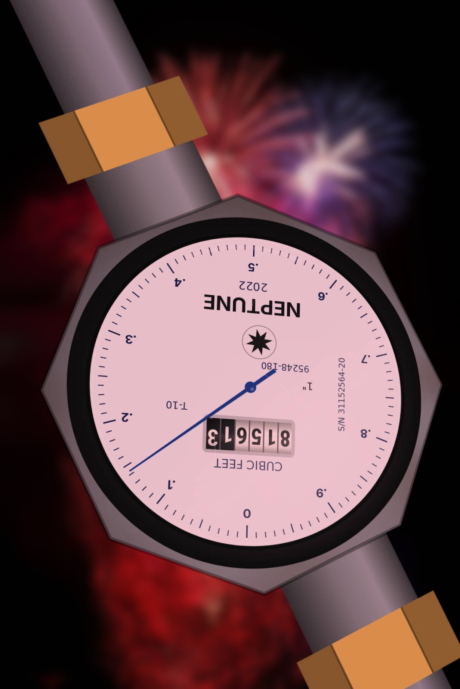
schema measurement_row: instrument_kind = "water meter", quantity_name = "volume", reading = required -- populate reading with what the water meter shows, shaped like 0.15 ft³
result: 815613.14 ft³
